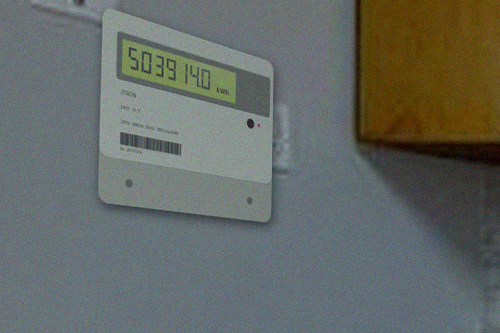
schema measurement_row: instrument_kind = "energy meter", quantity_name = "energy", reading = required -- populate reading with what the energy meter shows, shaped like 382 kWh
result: 503914.0 kWh
